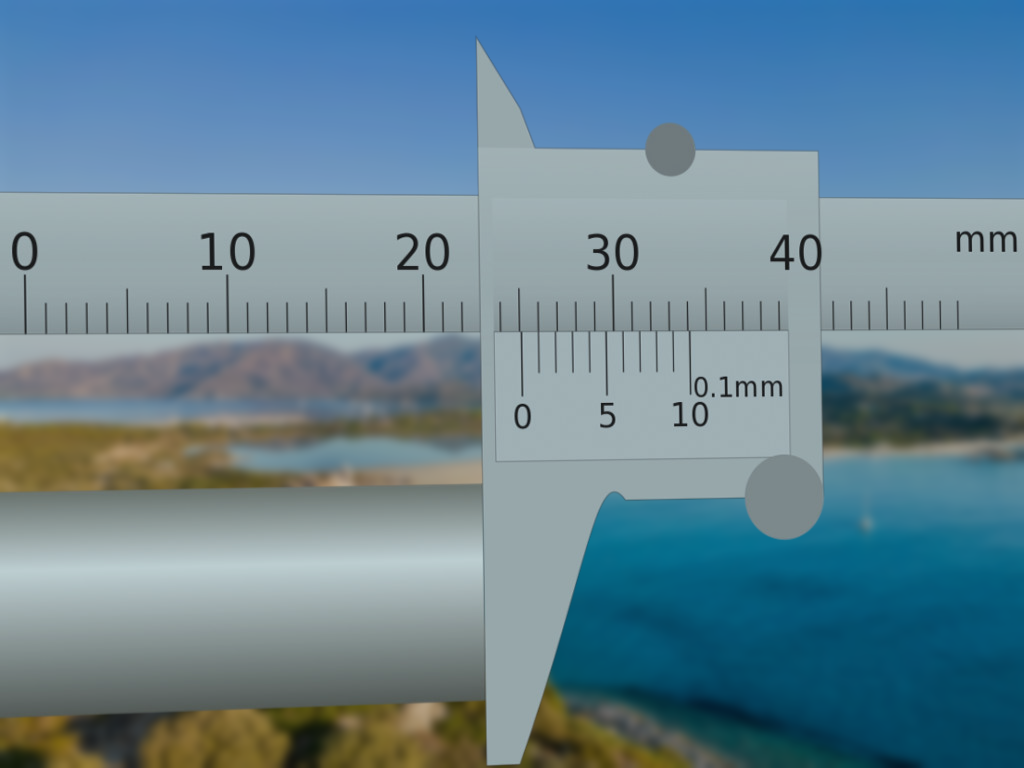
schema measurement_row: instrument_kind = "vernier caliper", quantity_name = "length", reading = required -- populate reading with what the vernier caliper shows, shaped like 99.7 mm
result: 25.1 mm
